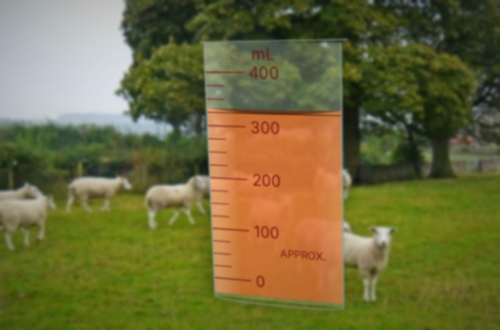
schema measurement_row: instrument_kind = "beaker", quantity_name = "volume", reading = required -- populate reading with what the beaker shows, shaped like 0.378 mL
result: 325 mL
